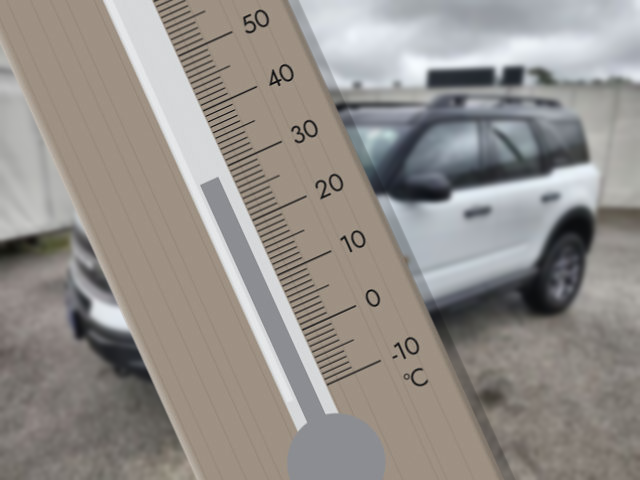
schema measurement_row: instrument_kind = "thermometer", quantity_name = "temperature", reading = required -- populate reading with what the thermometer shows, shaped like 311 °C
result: 29 °C
